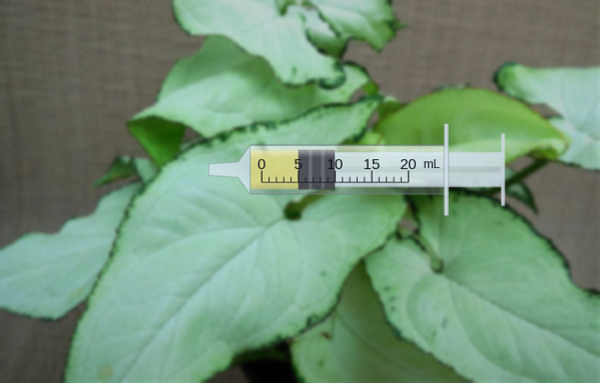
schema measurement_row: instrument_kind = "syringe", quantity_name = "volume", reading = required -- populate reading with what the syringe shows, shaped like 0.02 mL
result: 5 mL
